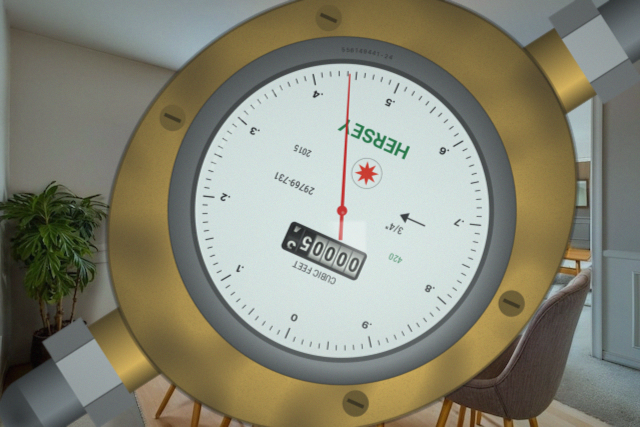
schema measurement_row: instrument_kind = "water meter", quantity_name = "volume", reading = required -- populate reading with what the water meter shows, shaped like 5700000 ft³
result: 53.44 ft³
